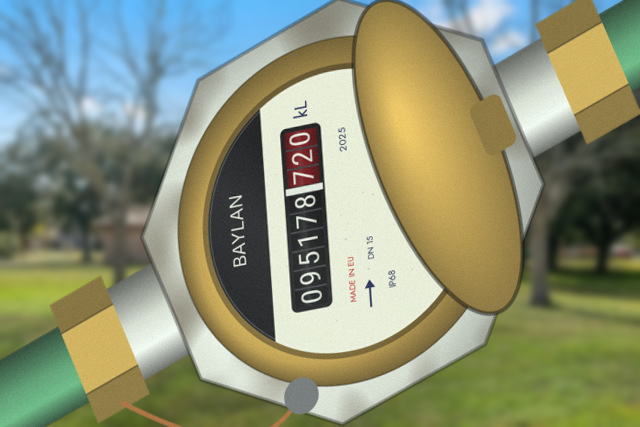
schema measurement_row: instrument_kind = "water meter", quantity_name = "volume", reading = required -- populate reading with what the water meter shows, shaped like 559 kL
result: 95178.720 kL
